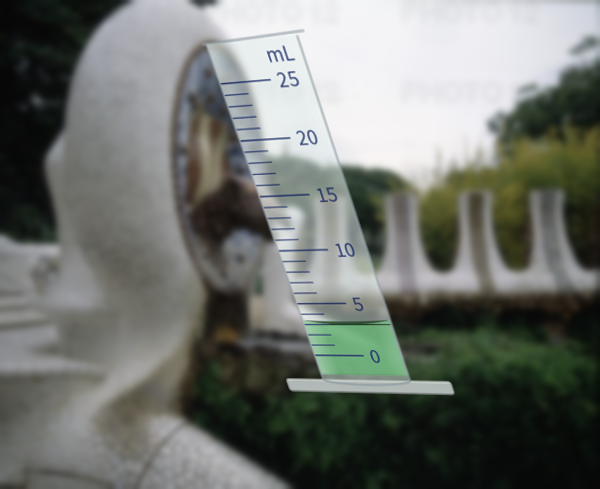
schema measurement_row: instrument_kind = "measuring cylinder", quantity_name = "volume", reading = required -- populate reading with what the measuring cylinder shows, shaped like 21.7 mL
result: 3 mL
